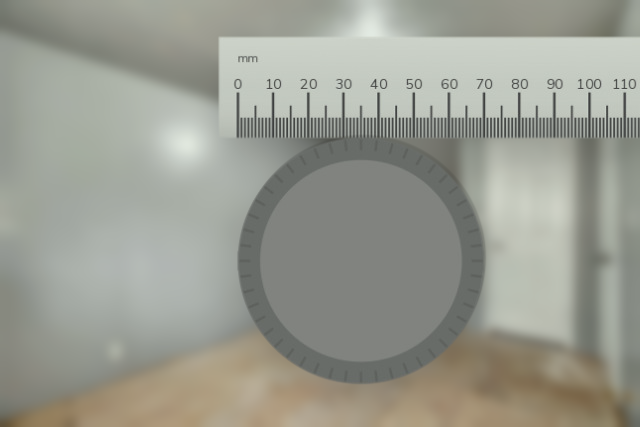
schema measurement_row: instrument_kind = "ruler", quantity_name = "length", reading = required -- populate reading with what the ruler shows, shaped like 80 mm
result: 70 mm
